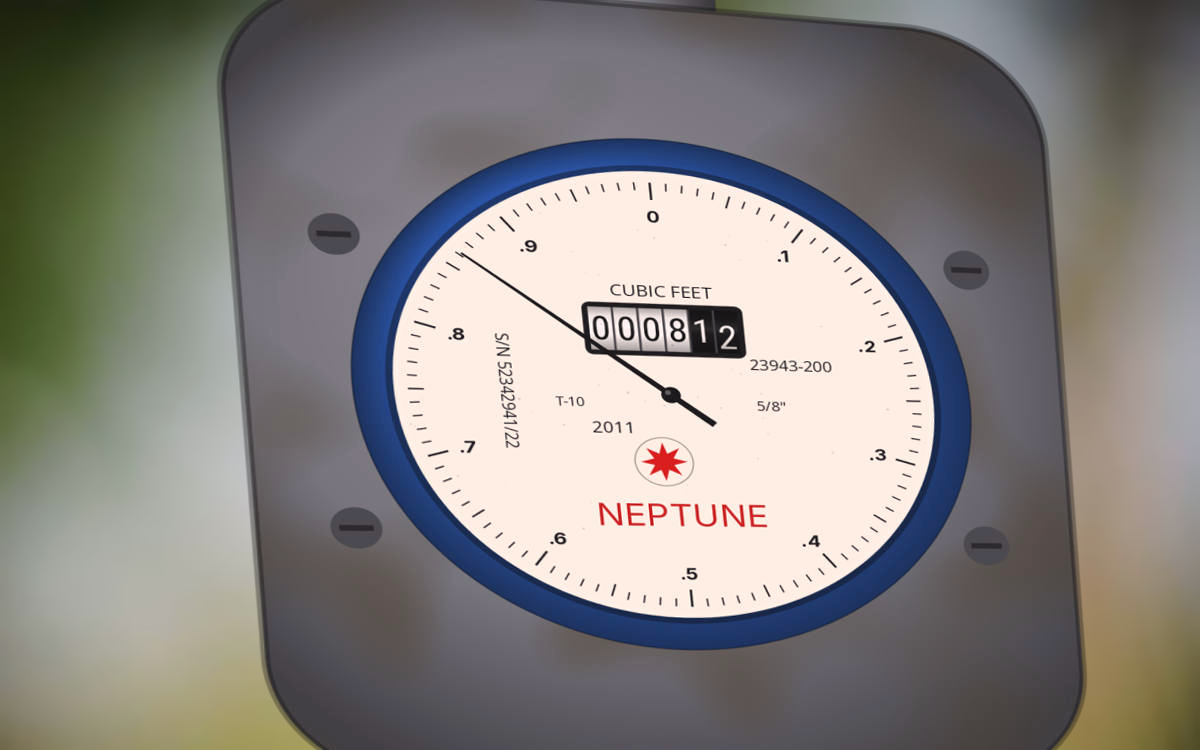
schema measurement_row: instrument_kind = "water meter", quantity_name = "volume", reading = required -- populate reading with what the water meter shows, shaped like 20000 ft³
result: 811.86 ft³
